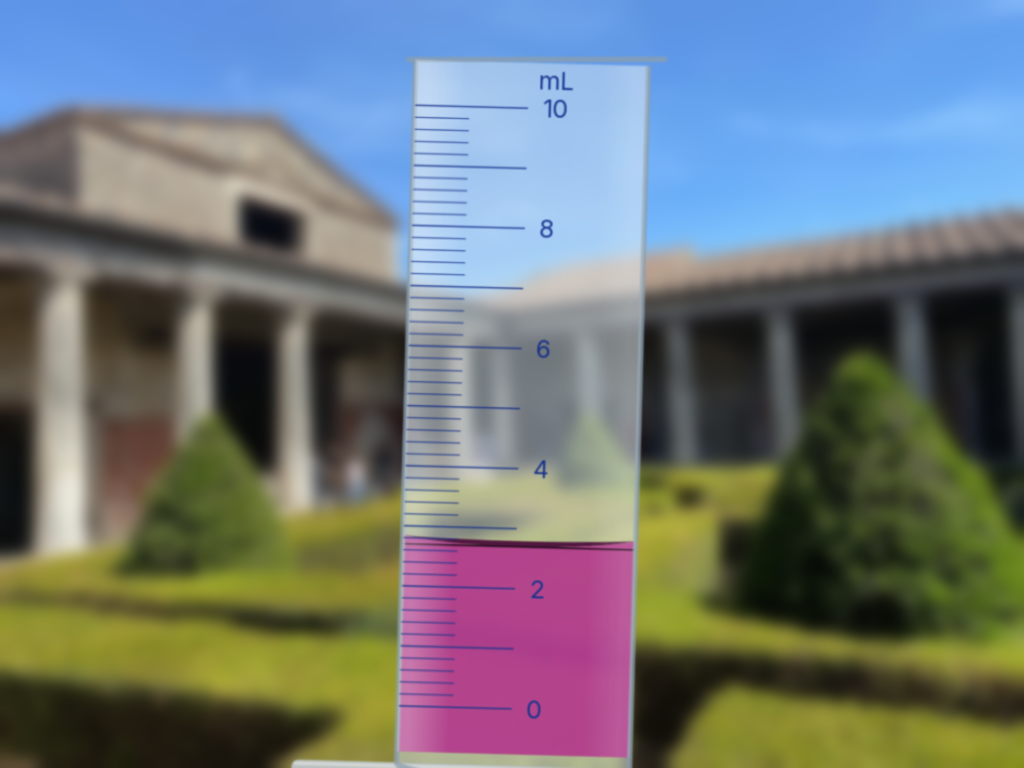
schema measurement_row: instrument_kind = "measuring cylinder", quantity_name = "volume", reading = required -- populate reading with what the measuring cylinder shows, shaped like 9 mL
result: 2.7 mL
